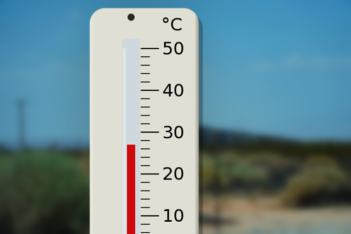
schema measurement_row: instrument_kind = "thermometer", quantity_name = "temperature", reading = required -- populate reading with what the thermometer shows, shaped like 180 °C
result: 27 °C
